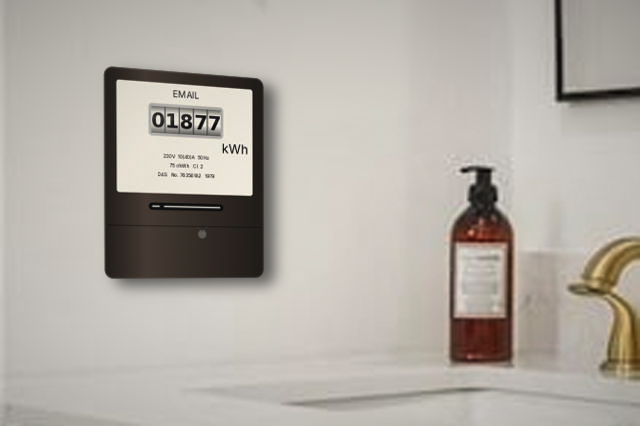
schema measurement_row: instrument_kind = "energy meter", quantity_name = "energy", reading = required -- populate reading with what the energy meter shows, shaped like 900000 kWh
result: 1877 kWh
